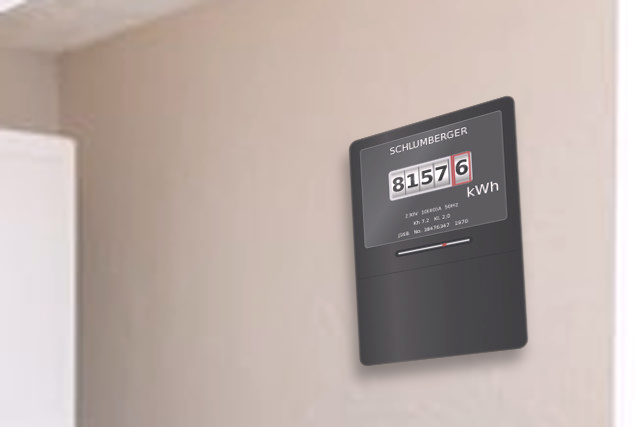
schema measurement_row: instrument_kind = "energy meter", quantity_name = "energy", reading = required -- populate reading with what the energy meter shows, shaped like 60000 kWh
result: 8157.6 kWh
